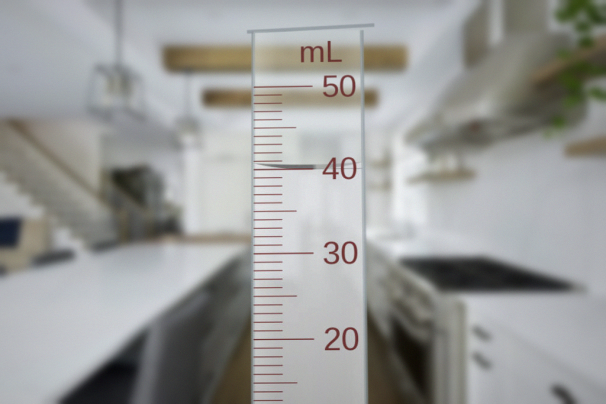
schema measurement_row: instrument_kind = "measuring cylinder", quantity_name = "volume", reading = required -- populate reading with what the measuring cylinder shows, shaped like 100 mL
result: 40 mL
